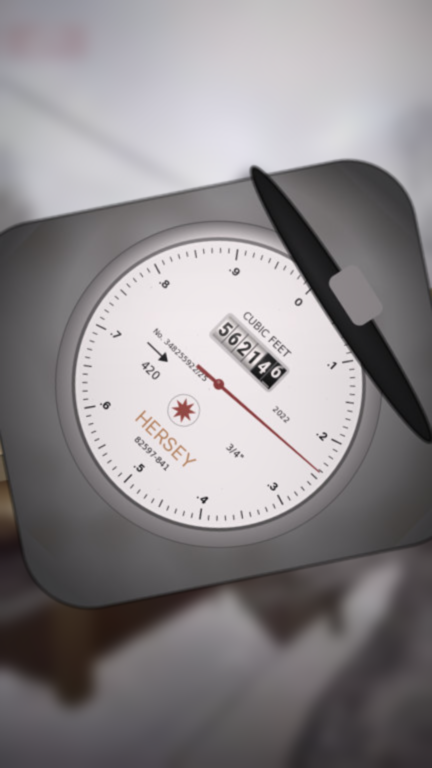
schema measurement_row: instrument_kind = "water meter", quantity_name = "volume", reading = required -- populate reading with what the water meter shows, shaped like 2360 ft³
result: 562146.24 ft³
